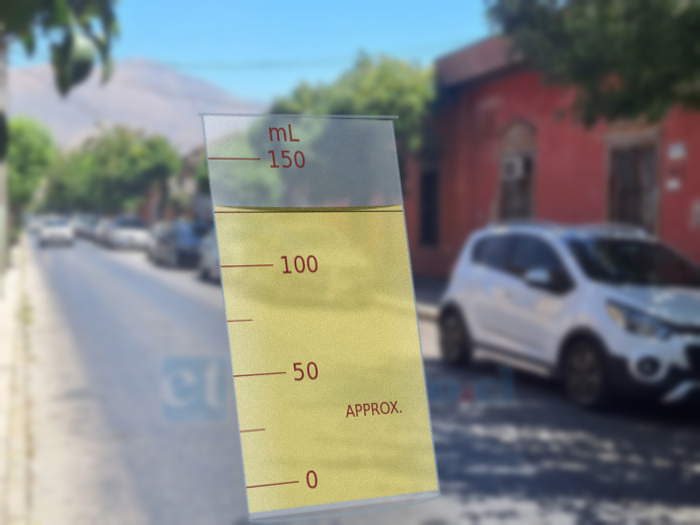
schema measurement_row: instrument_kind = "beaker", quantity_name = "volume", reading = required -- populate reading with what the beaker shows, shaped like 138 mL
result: 125 mL
